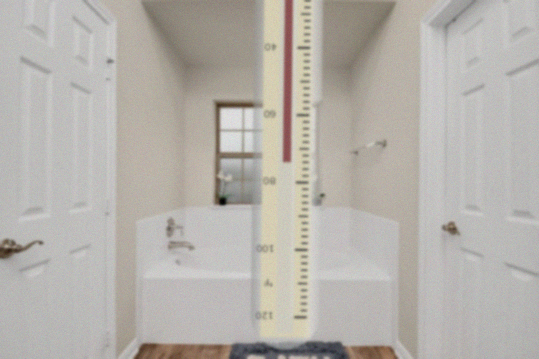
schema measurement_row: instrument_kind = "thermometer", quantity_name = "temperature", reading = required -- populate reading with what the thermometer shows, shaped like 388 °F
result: 74 °F
